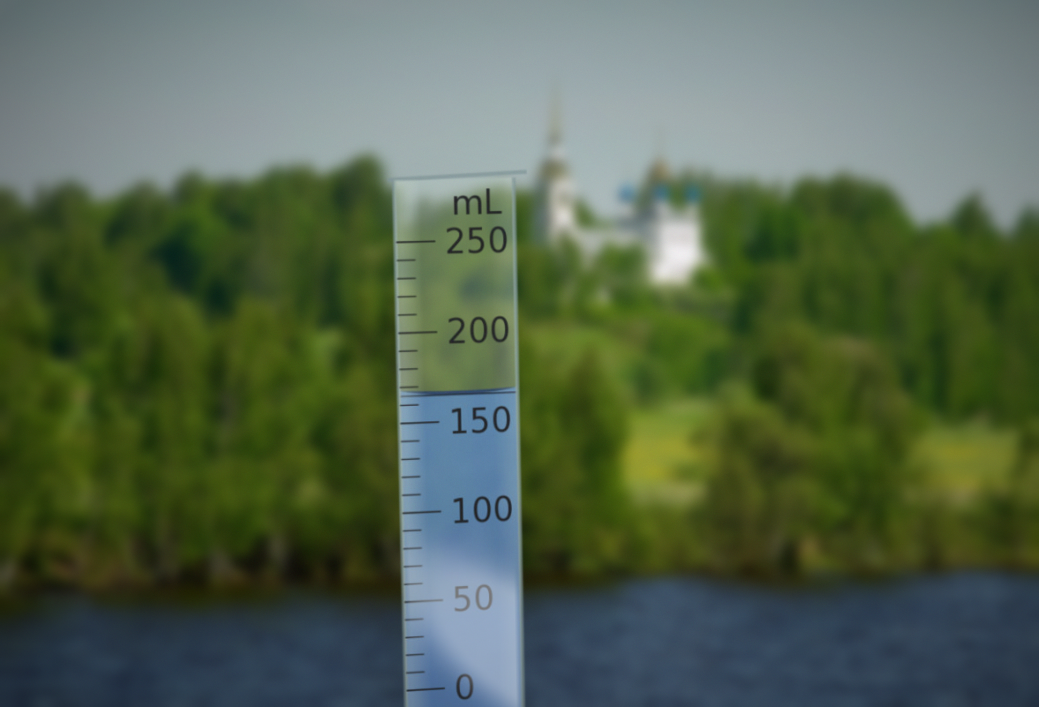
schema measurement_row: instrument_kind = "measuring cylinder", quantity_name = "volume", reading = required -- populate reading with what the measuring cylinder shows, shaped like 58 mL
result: 165 mL
